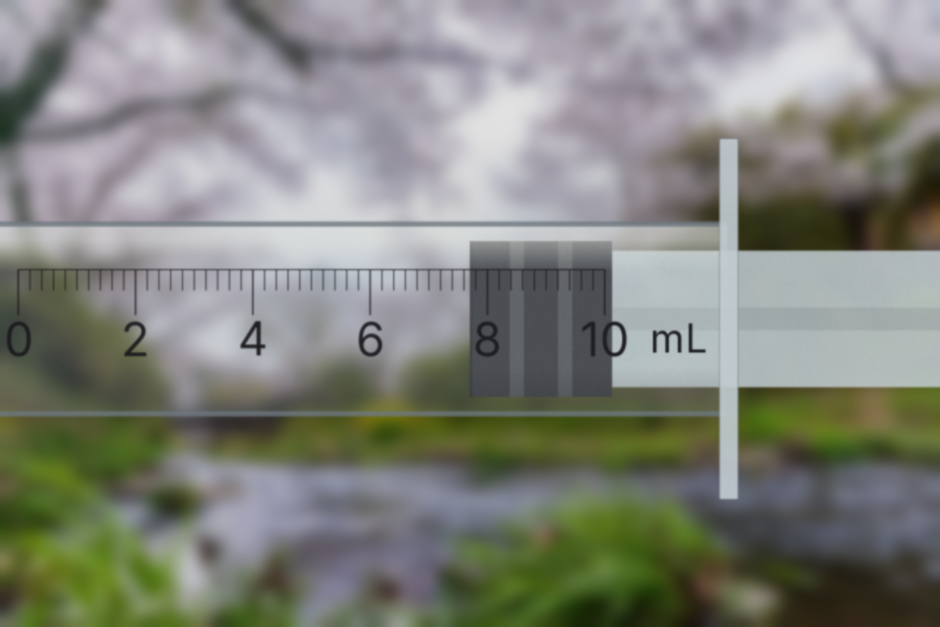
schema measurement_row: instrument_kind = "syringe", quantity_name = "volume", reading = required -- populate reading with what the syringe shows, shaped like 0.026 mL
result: 7.7 mL
